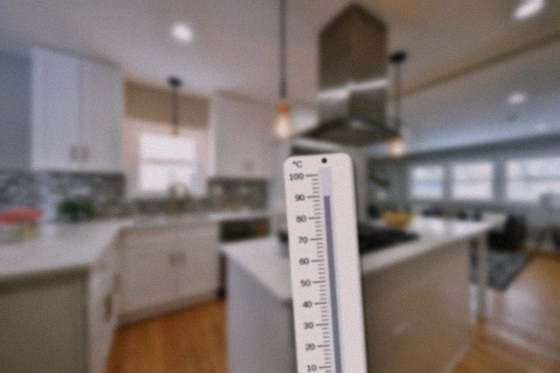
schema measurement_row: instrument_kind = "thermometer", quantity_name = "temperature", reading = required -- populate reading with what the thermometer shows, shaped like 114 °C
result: 90 °C
